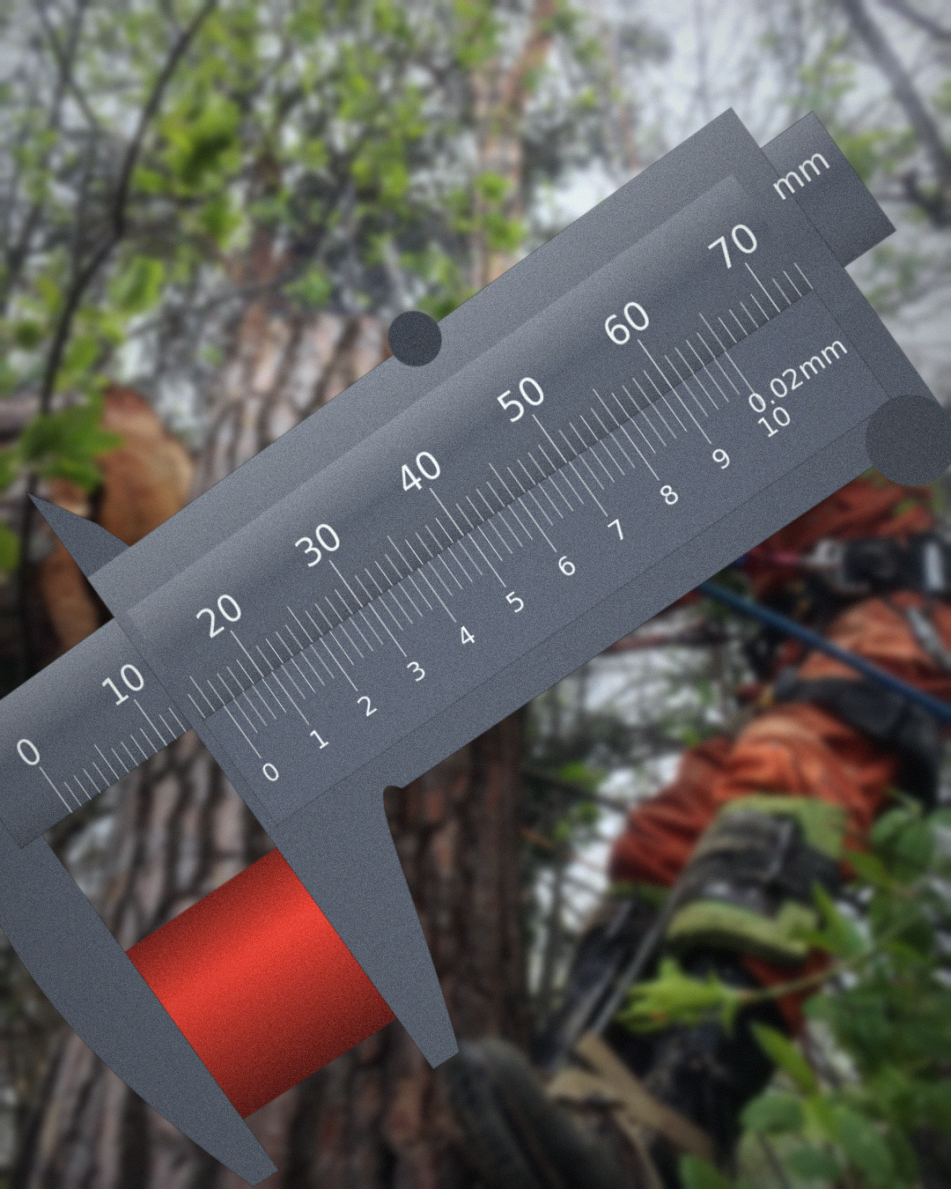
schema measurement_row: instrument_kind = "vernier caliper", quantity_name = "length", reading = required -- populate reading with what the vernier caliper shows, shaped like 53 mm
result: 15.9 mm
